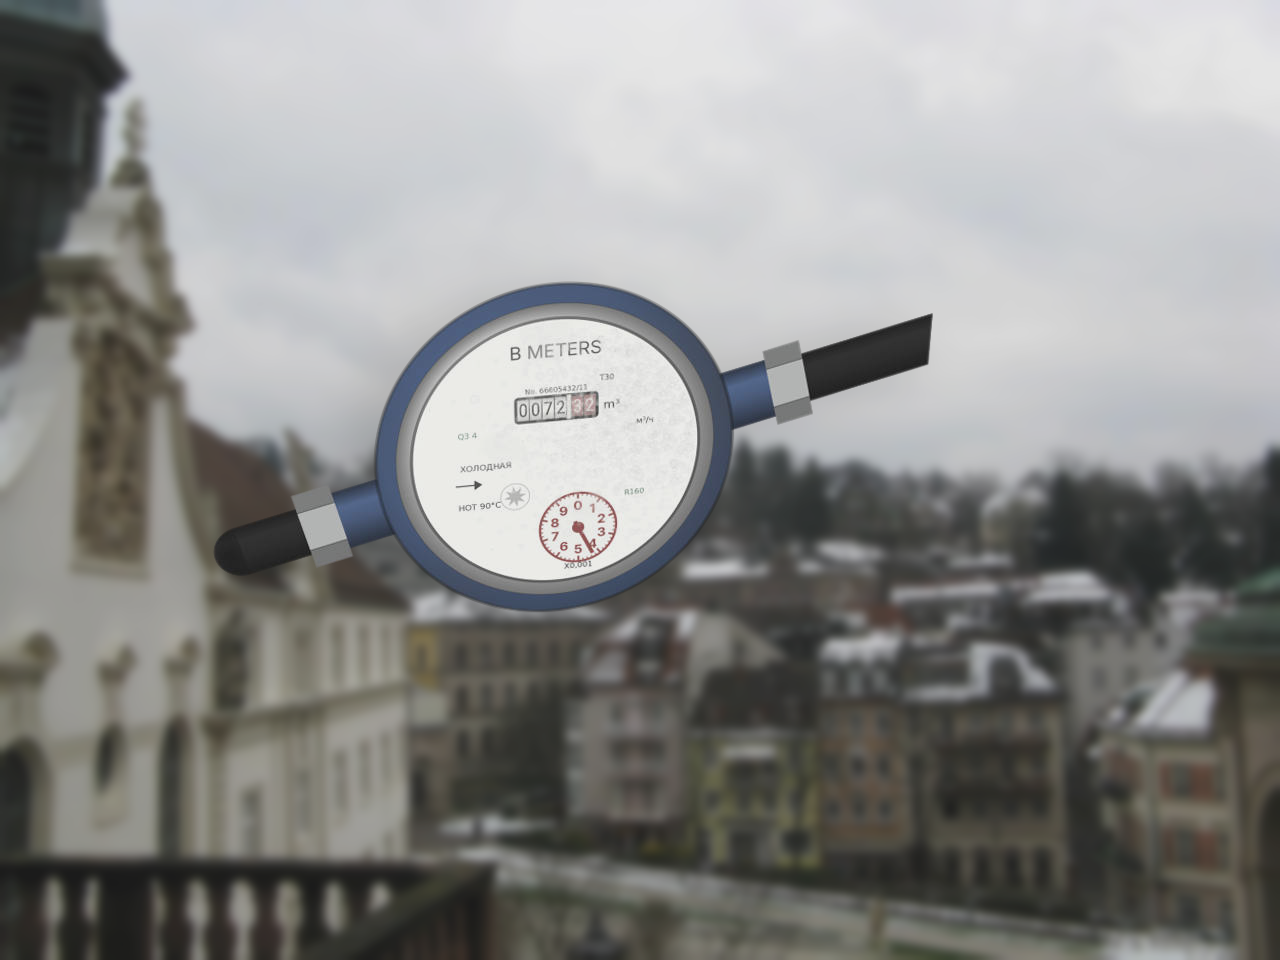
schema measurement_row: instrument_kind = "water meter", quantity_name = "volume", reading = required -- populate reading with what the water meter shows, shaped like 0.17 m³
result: 72.324 m³
